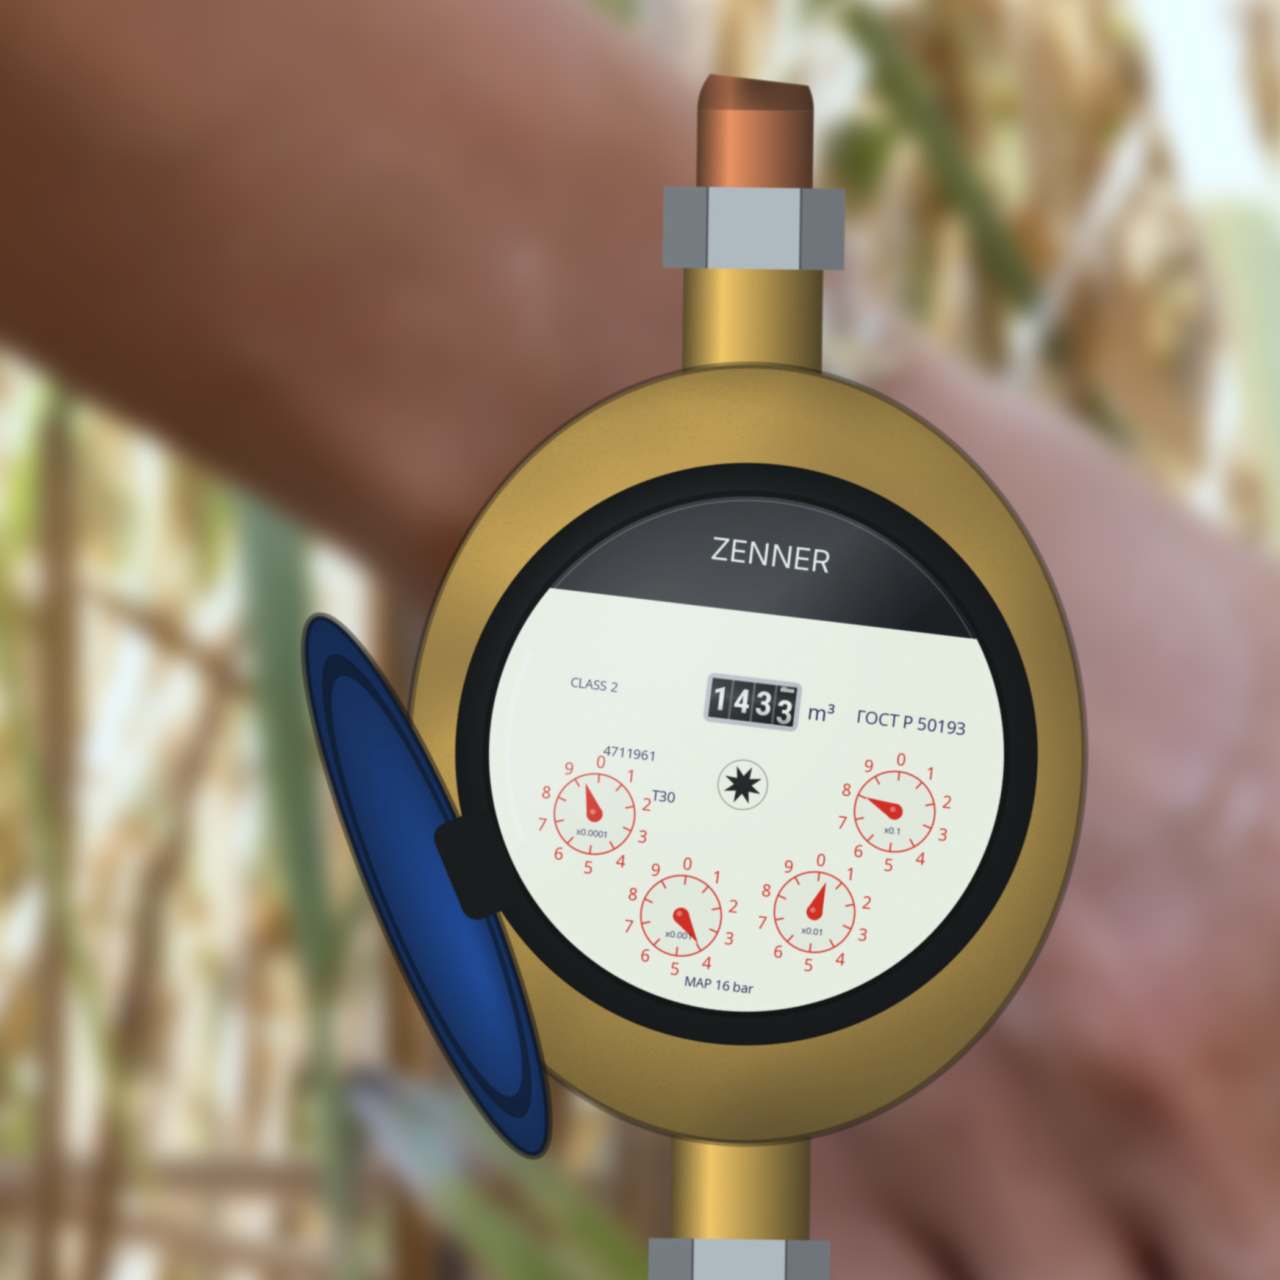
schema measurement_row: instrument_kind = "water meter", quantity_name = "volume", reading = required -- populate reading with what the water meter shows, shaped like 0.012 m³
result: 1432.8039 m³
